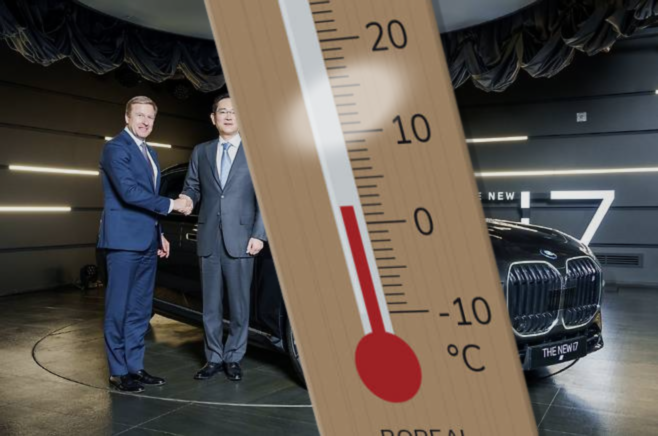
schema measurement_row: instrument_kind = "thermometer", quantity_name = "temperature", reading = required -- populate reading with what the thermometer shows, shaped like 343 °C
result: 2 °C
